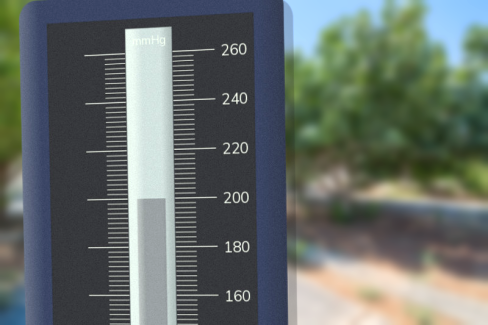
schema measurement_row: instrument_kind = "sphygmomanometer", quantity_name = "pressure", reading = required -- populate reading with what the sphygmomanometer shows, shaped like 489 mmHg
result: 200 mmHg
